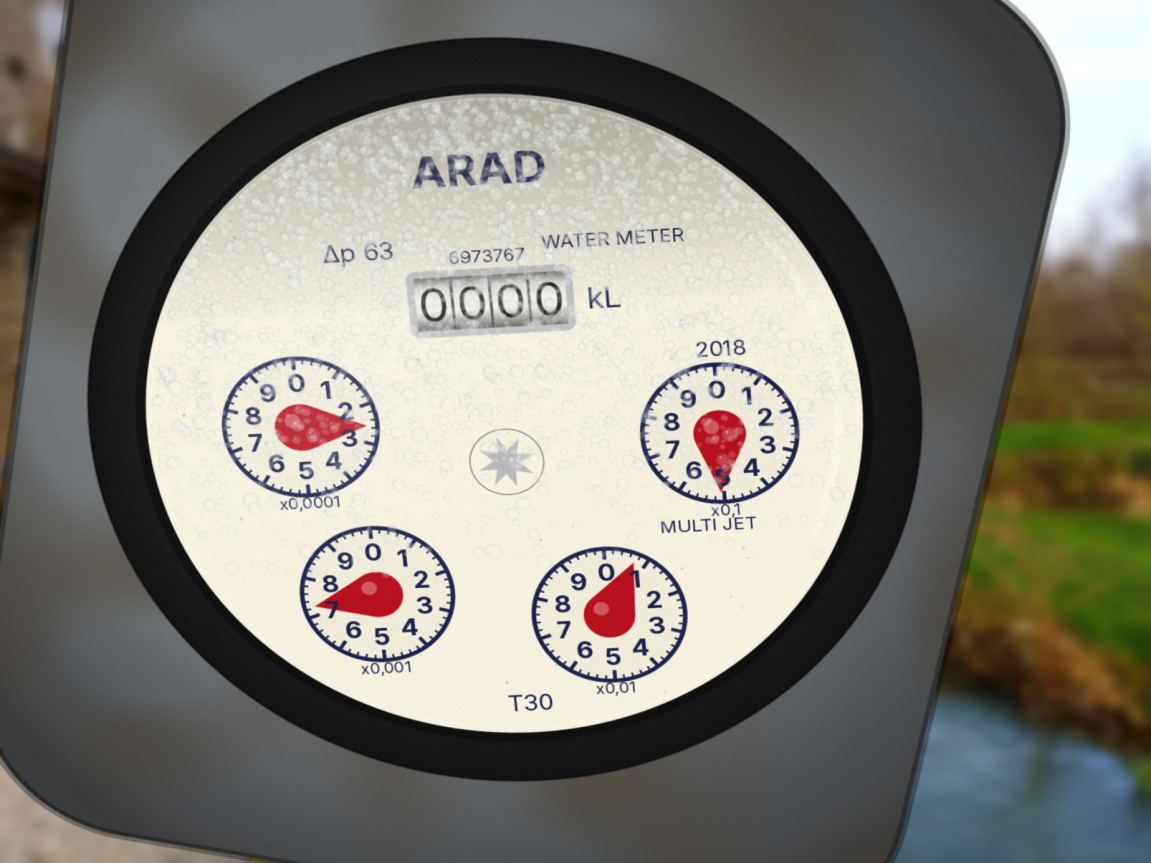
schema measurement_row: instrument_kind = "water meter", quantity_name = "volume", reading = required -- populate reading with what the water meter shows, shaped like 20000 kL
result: 0.5072 kL
